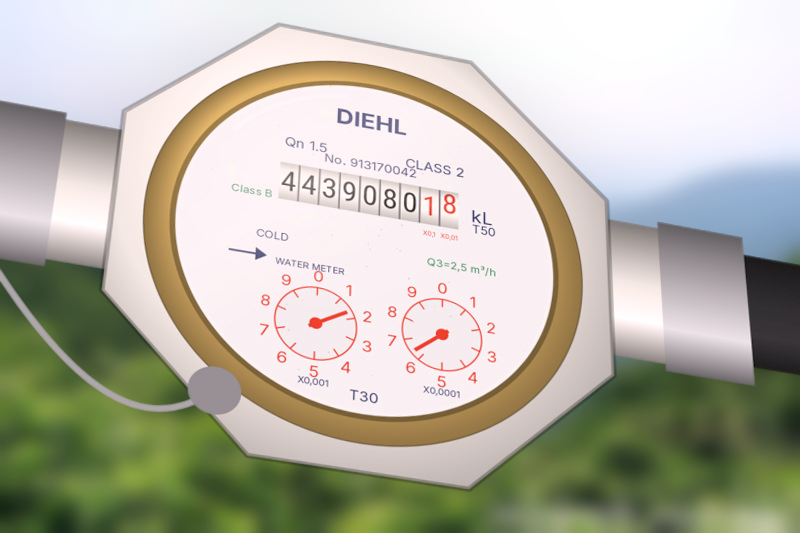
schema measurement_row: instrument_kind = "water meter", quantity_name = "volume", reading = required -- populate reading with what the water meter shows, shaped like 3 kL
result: 4439080.1816 kL
